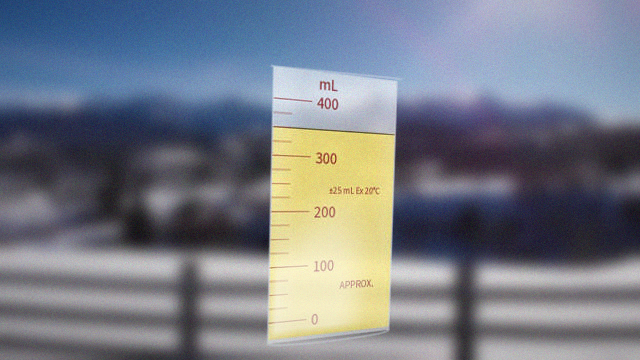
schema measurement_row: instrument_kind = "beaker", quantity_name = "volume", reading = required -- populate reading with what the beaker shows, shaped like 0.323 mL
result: 350 mL
